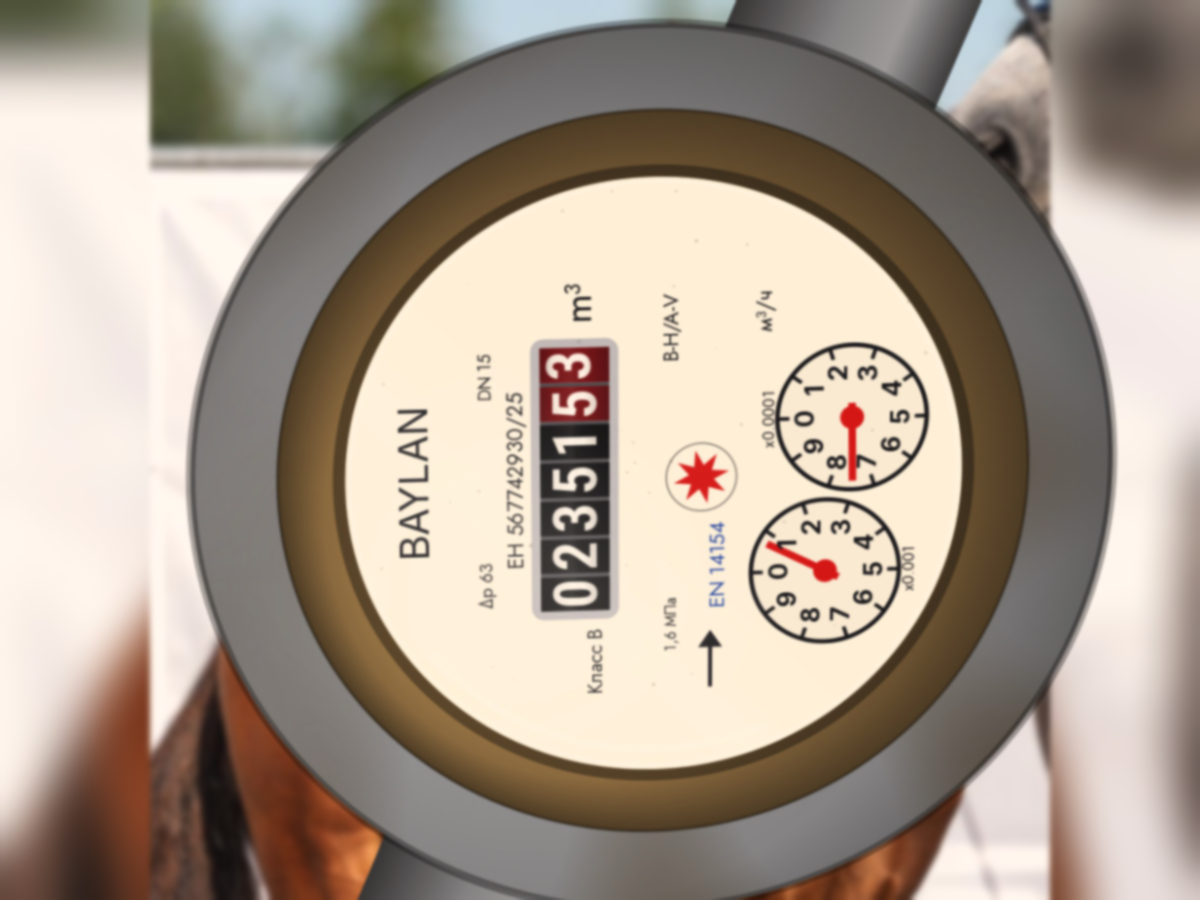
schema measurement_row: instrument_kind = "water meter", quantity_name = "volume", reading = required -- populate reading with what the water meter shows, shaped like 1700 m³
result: 2351.5307 m³
